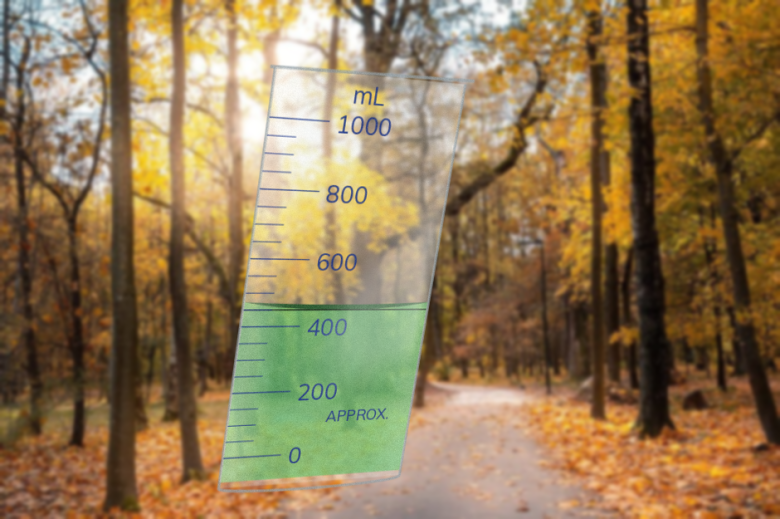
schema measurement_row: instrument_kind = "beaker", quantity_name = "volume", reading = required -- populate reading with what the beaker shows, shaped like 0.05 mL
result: 450 mL
